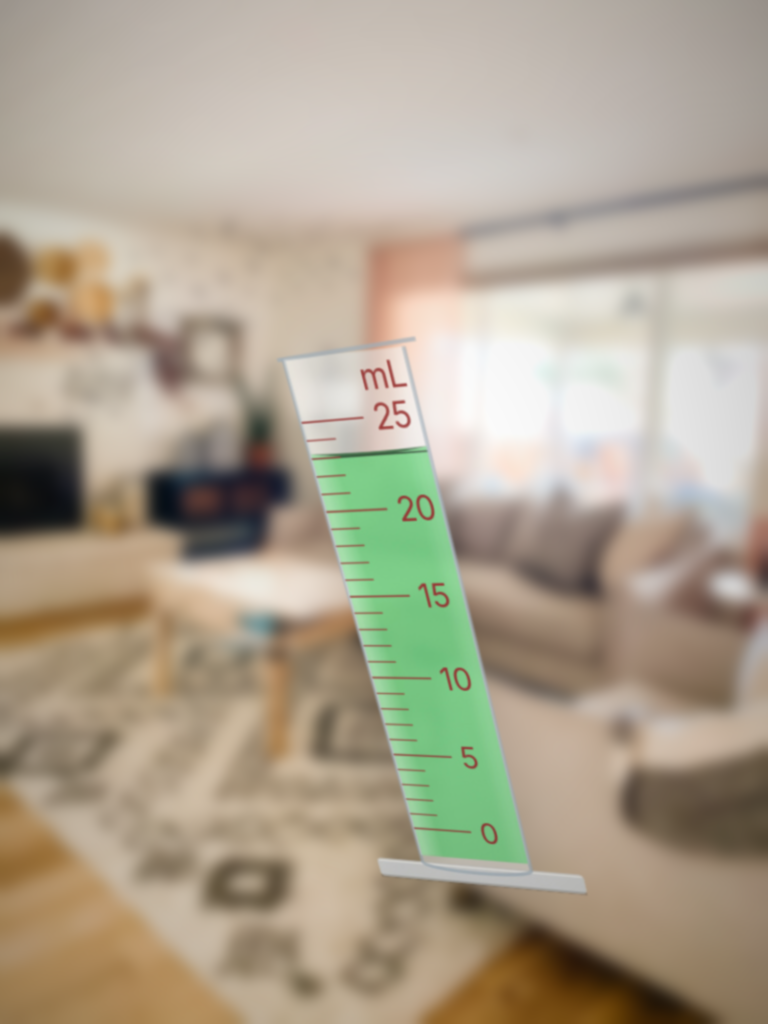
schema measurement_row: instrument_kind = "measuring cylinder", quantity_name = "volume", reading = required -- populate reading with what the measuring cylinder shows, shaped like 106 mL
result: 23 mL
